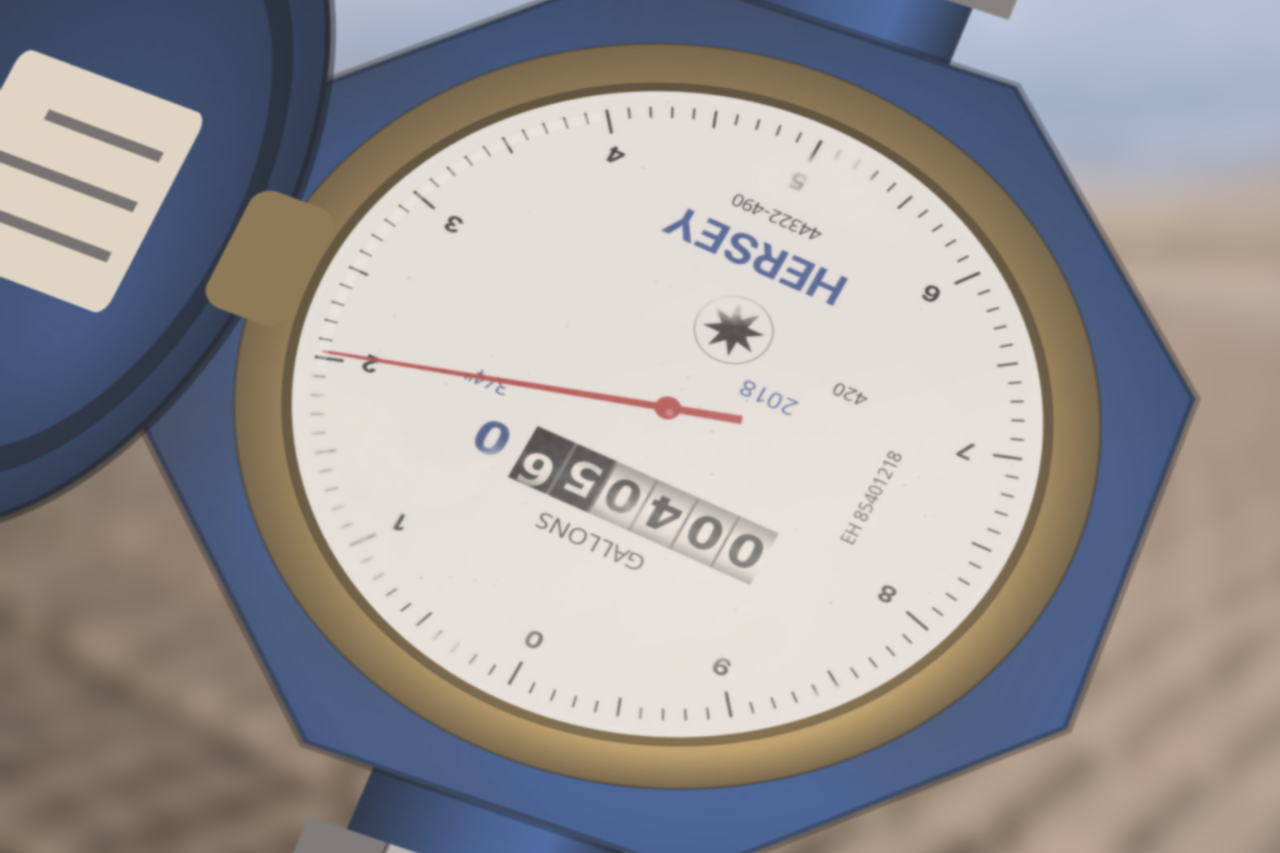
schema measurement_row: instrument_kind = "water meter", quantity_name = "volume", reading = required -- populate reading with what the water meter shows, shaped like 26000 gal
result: 40562.0 gal
